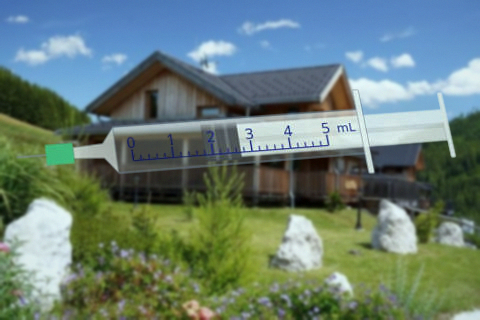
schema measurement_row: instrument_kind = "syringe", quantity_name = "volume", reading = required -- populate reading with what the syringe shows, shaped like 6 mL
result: 1.8 mL
